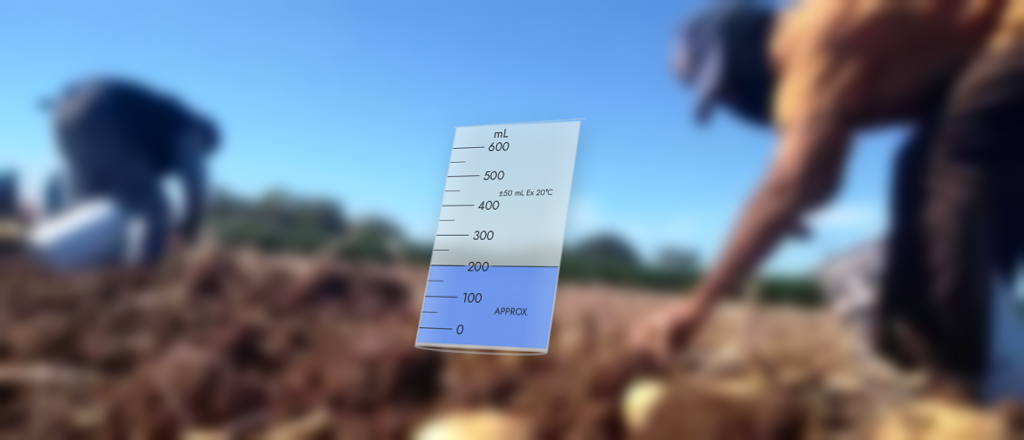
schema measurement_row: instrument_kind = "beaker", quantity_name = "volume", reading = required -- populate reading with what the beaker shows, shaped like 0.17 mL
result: 200 mL
